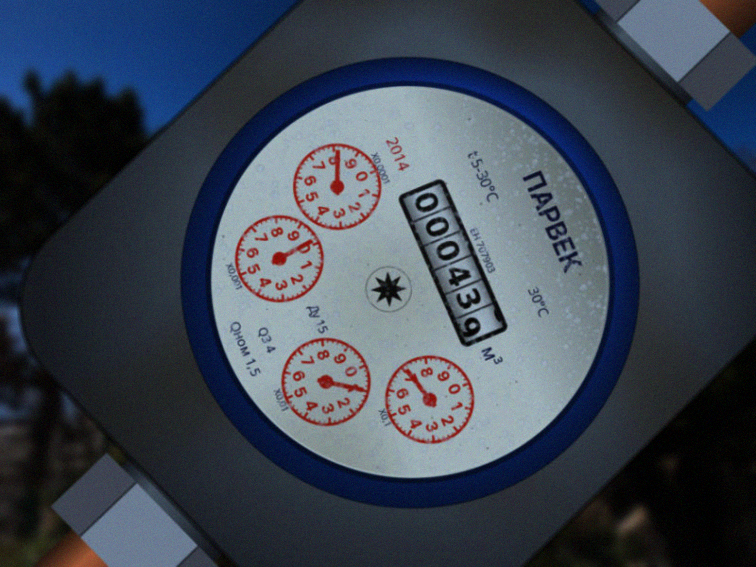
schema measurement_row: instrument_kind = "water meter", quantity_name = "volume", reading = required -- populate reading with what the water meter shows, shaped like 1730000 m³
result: 438.7098 m³
